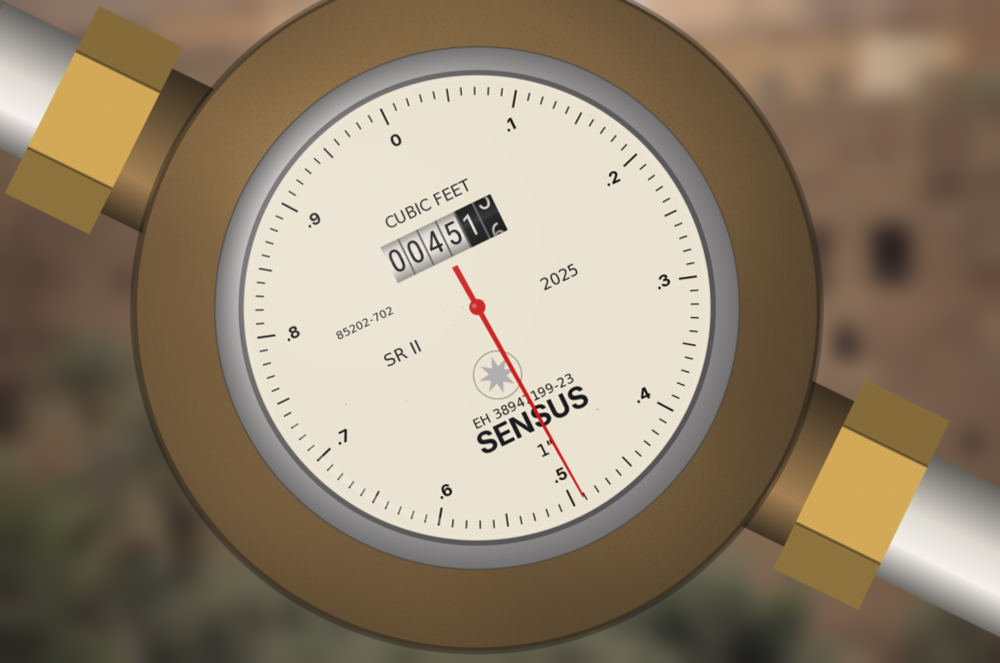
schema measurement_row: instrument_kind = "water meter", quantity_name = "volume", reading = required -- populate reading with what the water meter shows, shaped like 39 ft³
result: 4515.49 ft³
